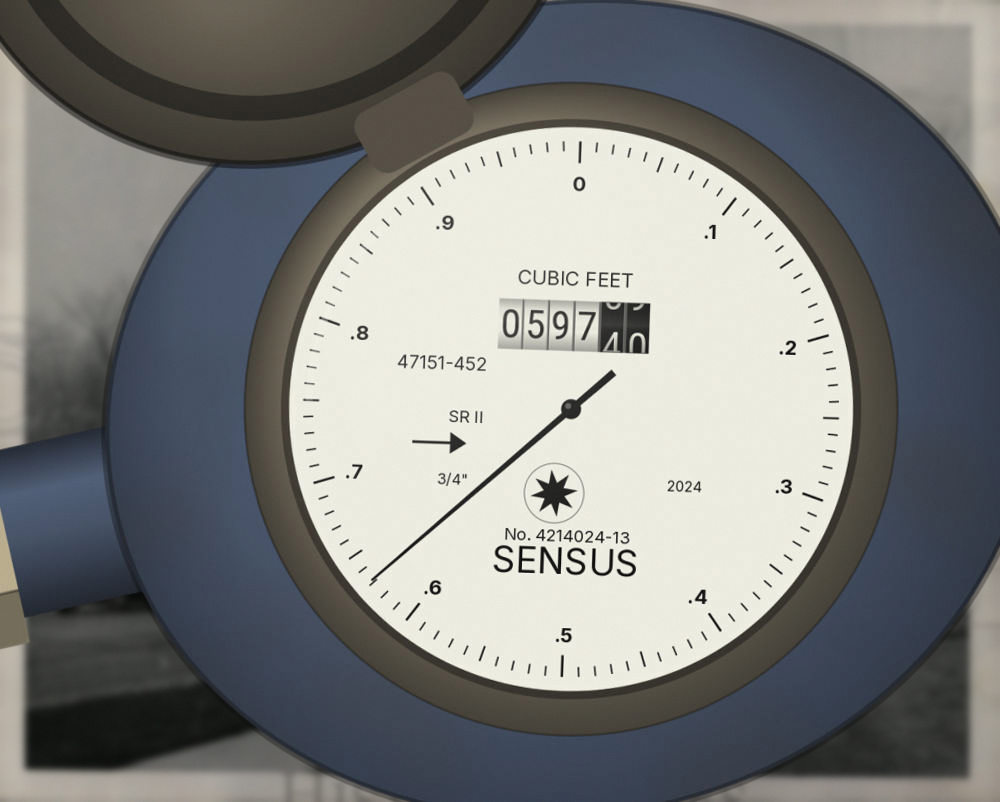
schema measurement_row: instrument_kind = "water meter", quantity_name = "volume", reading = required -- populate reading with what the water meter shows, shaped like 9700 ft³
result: 59739.63 ft³
